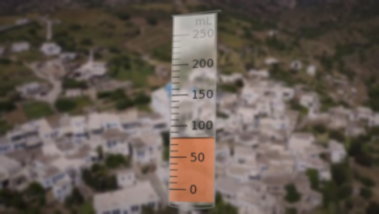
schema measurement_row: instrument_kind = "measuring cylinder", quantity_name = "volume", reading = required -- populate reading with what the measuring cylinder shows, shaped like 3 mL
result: 80 mL
